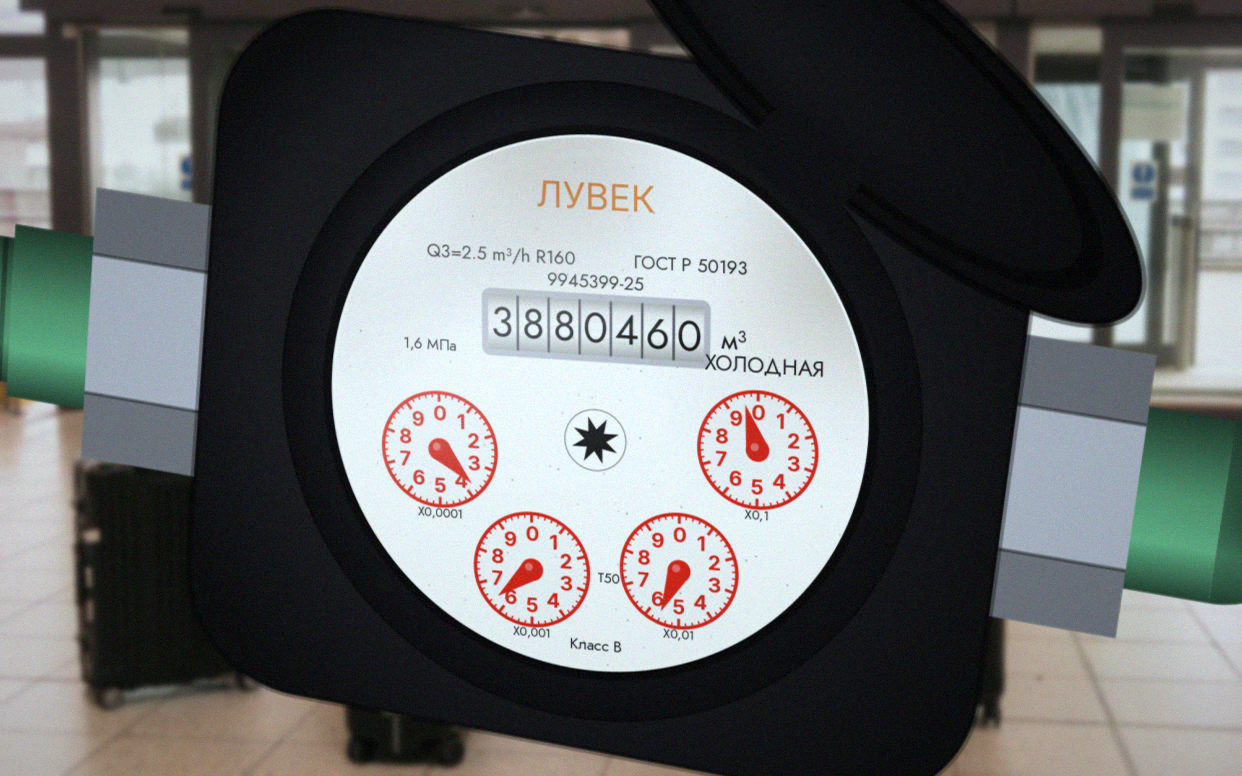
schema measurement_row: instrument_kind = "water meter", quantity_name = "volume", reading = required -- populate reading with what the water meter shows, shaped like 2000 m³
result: 3880459.9563 m³
